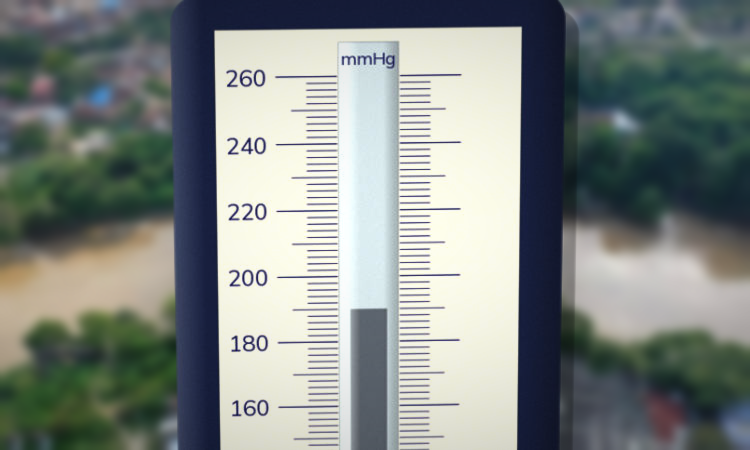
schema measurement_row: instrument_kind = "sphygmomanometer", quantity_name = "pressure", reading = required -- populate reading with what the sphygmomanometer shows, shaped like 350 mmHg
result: 190 mmHg
